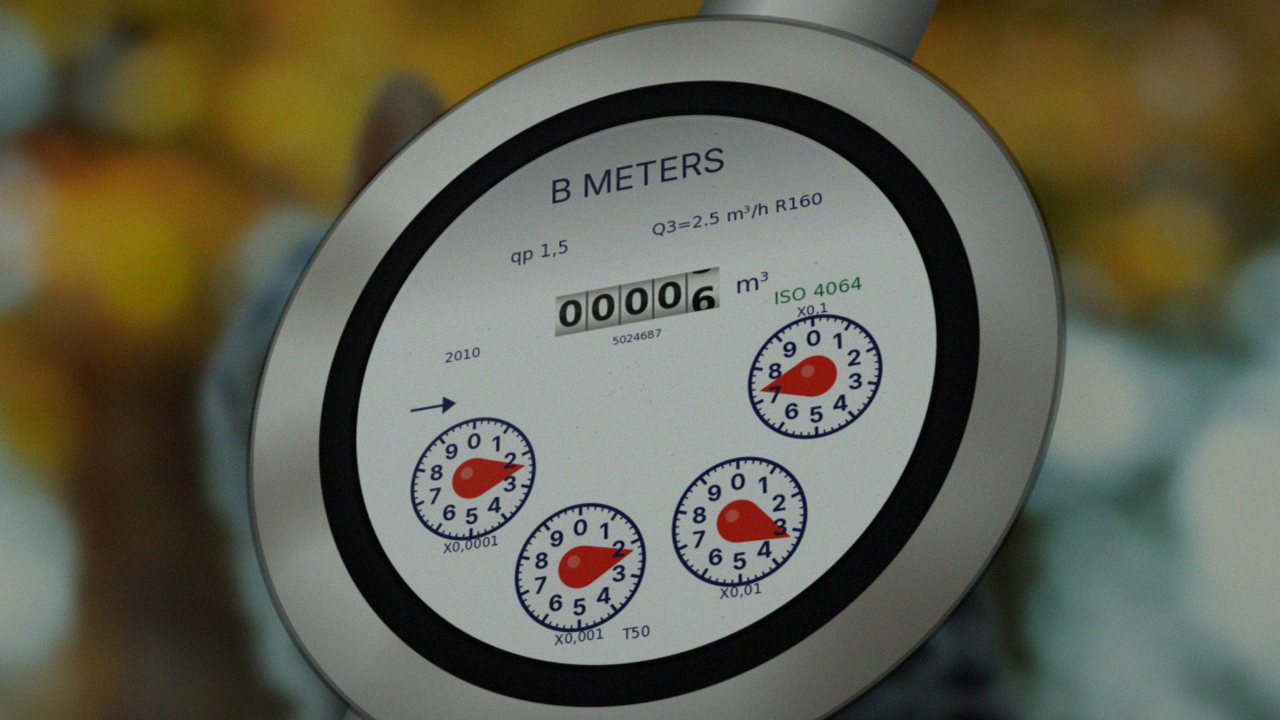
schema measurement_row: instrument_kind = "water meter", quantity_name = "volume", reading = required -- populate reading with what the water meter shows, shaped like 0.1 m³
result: 5.7322 m³
